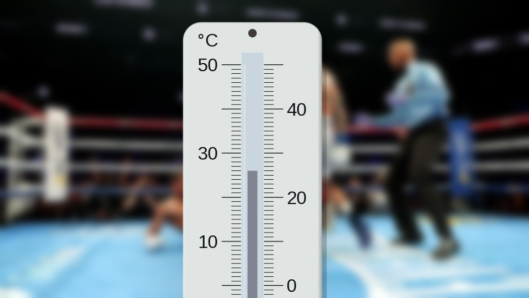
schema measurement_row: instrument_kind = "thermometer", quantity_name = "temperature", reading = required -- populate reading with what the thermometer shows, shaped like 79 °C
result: 26 °C
